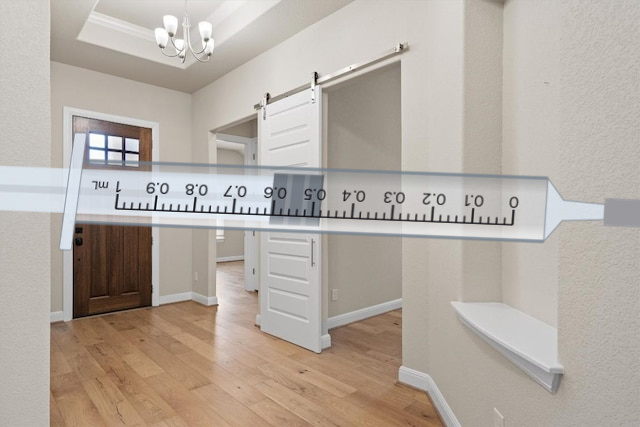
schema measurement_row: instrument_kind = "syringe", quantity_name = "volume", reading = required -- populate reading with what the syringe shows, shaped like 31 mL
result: 0.48 mL
